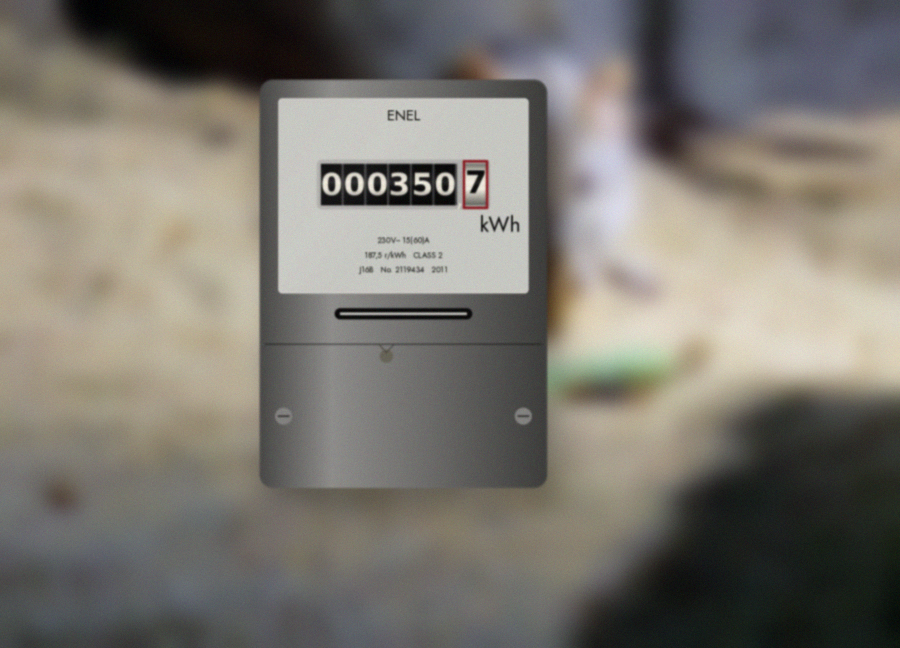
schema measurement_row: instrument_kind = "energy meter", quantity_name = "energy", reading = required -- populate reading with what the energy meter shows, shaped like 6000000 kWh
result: 350.7 kWh
